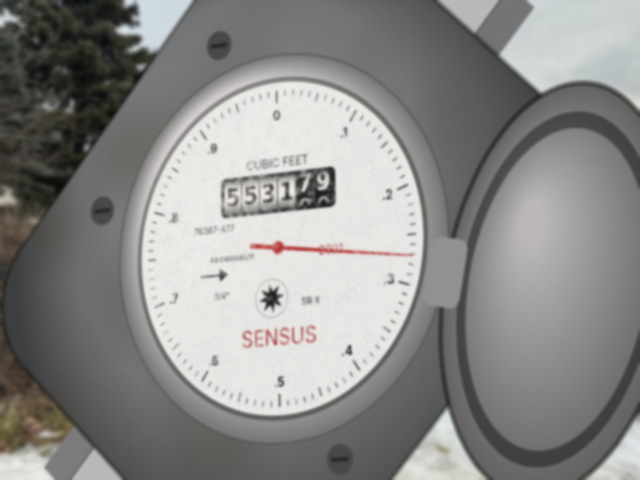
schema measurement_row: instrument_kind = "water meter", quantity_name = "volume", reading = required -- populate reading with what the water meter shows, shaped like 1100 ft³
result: 553179.27 ft³
